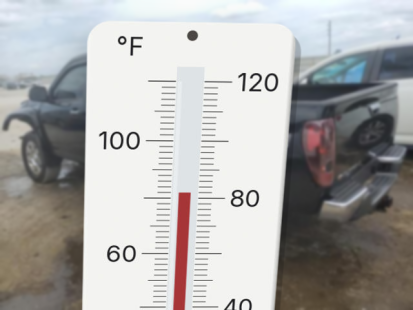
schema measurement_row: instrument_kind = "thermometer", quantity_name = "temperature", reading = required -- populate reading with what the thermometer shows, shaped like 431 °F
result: 82 °F
